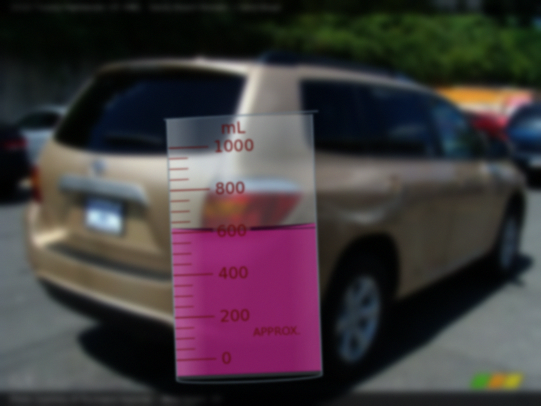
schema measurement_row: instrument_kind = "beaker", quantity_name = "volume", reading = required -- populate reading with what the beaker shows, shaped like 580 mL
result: 600 mL
